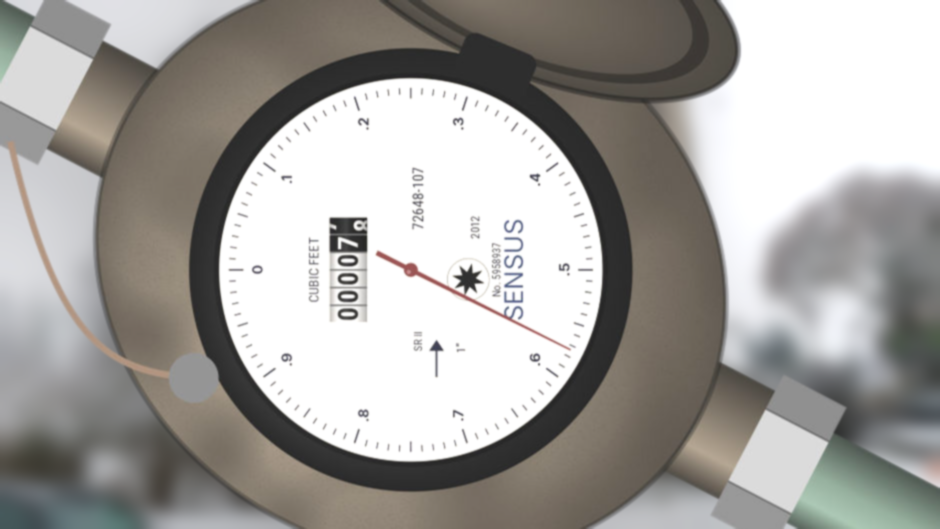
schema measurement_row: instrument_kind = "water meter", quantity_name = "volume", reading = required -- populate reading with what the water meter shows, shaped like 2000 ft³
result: 77.57 ft³
